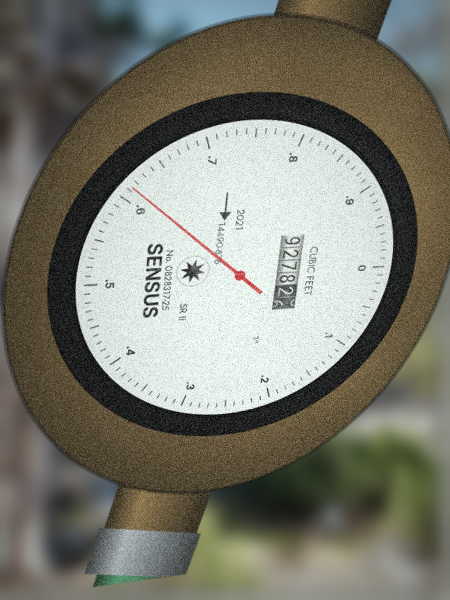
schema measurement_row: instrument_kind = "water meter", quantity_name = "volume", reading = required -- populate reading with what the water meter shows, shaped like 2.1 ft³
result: 927825.61 ft³
